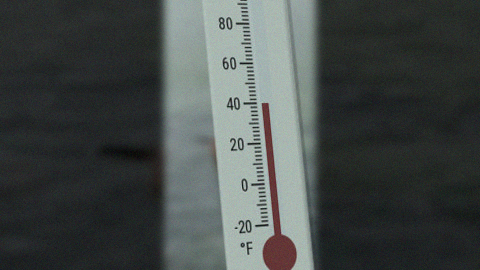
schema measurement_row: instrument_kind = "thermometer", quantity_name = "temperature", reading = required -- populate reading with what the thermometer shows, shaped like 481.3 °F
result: 40 °F
